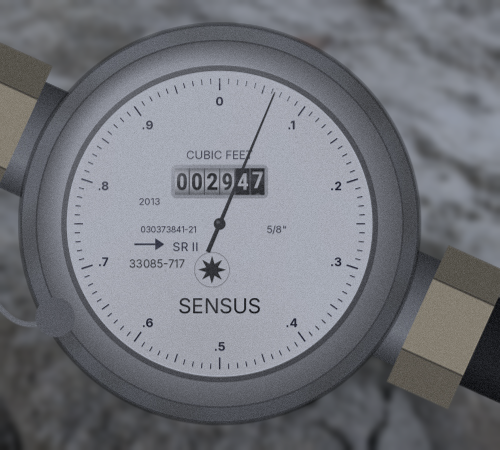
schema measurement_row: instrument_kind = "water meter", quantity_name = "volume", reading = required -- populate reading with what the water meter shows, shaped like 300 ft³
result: 2947.06 ft³
